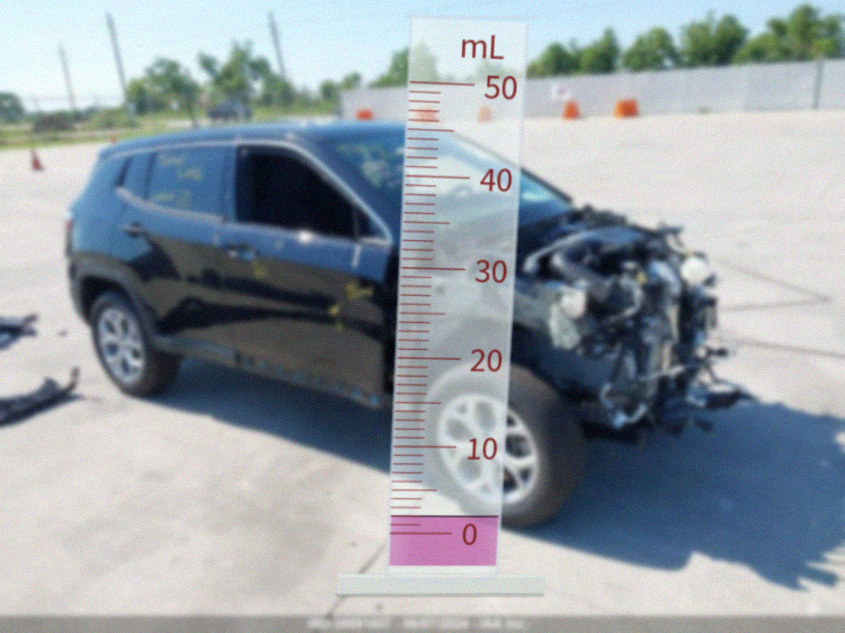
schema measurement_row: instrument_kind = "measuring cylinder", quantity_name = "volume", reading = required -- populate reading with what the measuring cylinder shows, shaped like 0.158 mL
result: 2 mL
